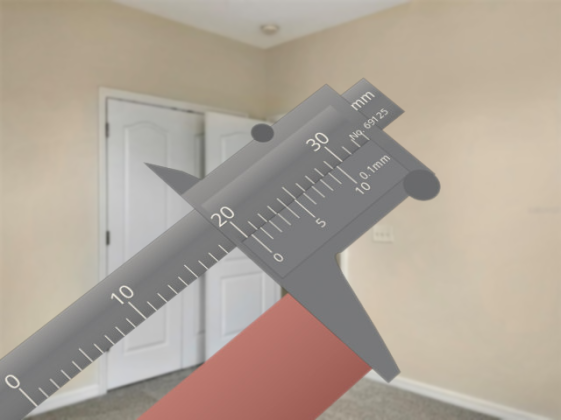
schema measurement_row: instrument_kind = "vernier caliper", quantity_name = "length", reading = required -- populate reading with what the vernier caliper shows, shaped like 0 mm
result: 20.4 mm
